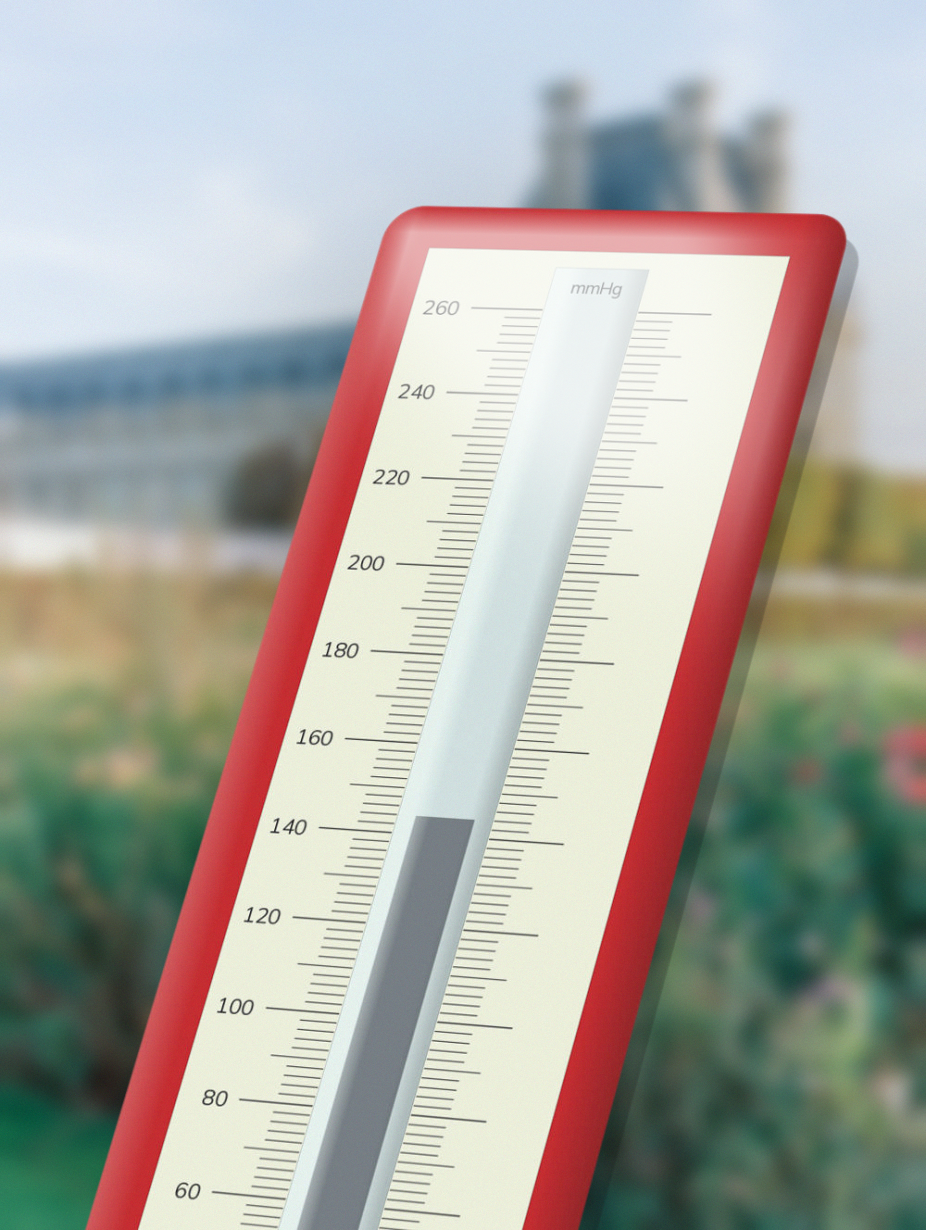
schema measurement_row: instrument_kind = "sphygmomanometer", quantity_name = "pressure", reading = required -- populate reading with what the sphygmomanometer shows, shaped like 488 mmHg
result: 144 mmHg
